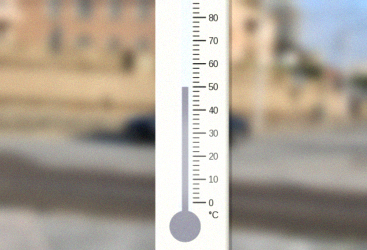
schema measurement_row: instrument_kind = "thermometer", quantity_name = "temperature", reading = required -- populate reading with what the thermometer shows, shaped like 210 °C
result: 50 °C
